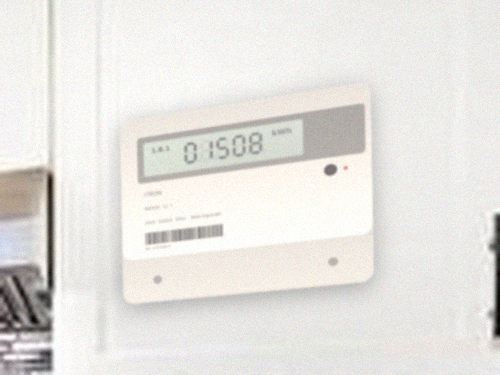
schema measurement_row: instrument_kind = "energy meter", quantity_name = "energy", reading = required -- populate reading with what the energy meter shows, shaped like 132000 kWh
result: 1508 kWh
